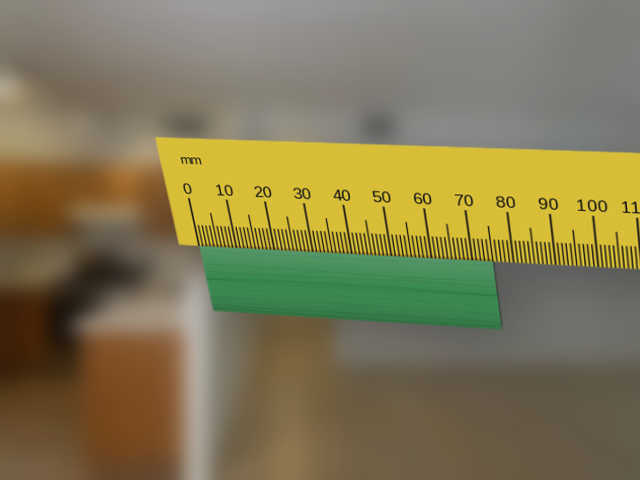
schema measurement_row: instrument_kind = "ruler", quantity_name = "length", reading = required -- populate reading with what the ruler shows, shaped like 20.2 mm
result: 75 mm
